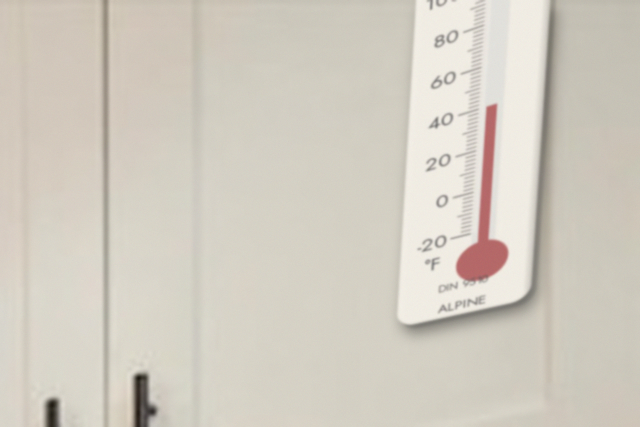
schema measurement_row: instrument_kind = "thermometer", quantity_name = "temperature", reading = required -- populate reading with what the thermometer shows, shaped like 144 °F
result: 40 °F
